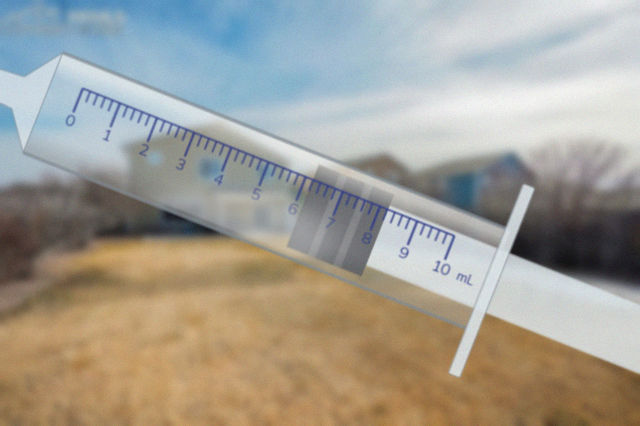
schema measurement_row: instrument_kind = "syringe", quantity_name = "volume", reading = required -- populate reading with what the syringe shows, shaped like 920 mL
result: 6.2 mL
